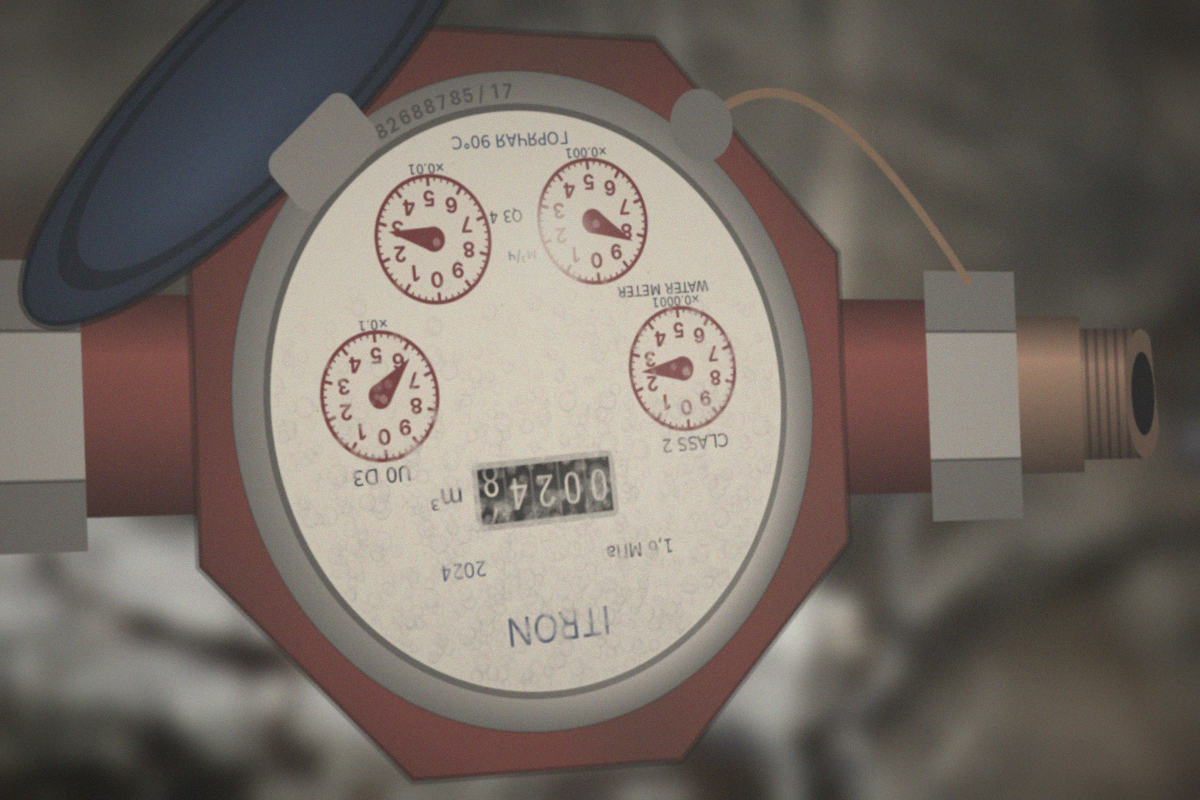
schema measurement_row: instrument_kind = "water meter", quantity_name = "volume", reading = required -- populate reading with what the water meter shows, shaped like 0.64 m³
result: 247.6282 m³
